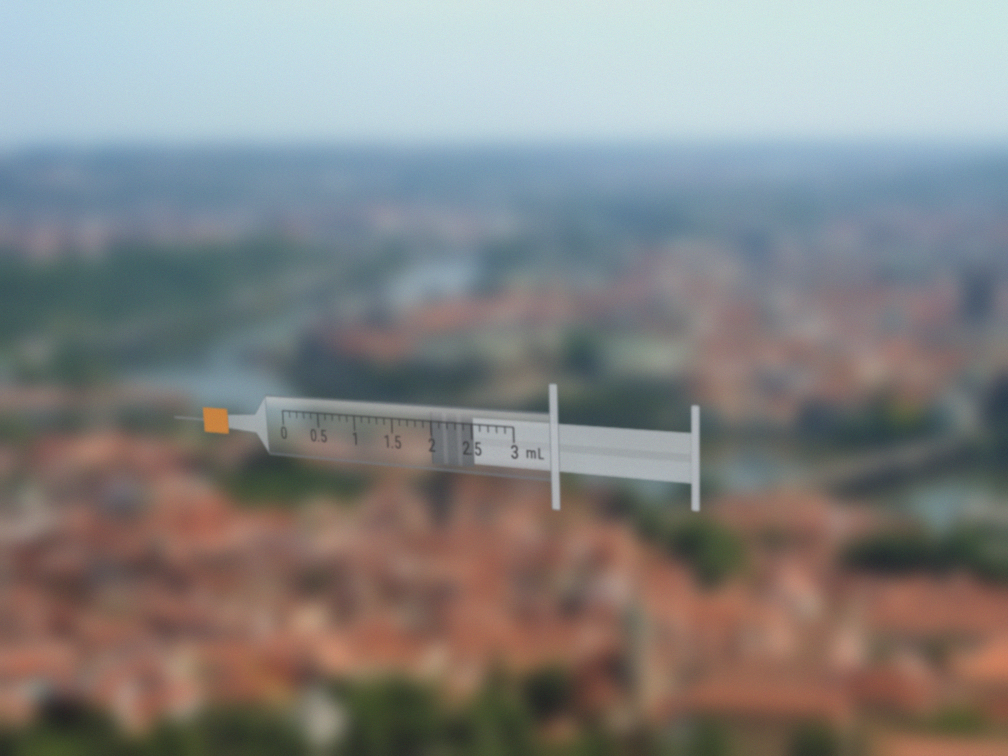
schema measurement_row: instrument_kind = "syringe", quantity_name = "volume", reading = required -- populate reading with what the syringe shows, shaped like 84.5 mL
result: 2 mL
